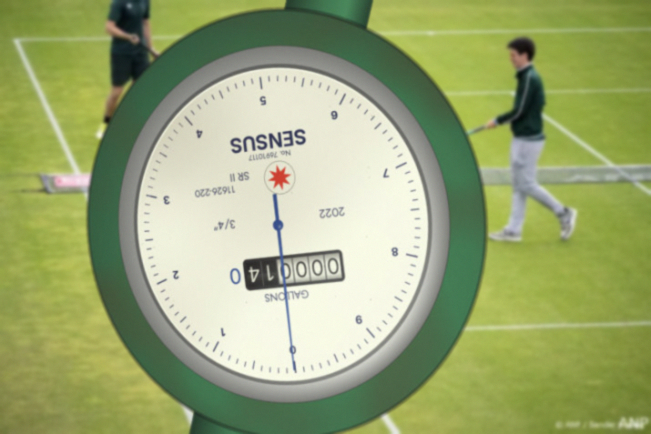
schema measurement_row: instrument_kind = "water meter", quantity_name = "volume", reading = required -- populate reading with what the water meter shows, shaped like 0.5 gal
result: 140.0 gal
